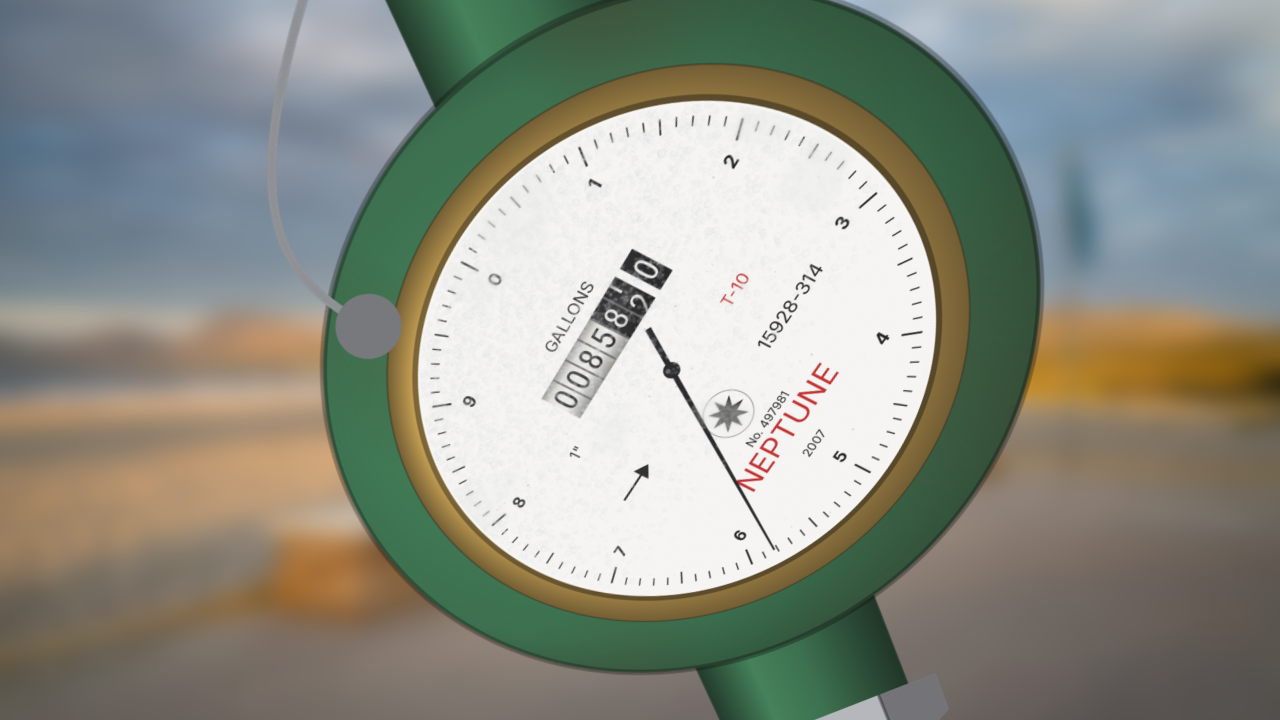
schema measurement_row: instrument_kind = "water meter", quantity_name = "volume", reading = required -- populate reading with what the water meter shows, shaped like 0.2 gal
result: 85815.8 gal
